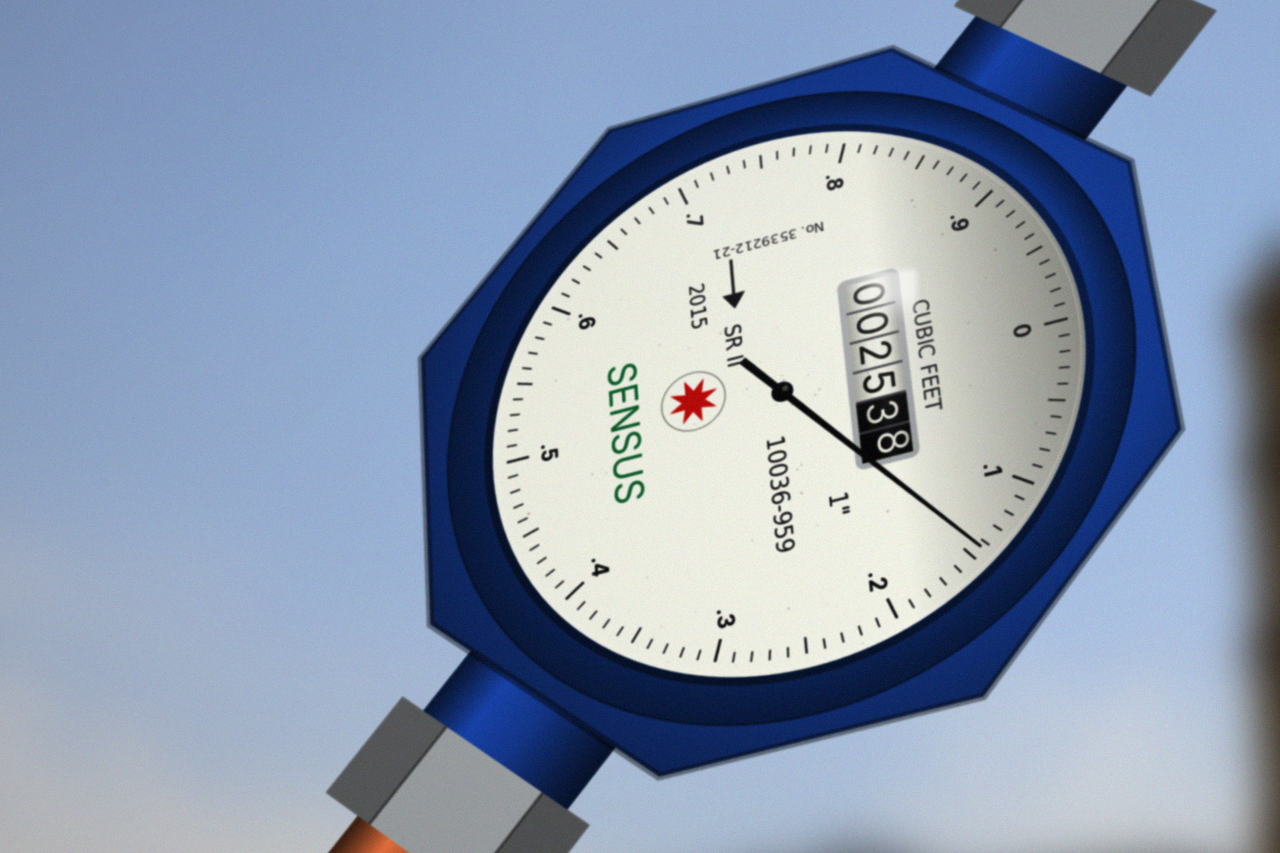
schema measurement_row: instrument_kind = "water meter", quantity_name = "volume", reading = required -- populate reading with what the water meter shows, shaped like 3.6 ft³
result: 2538.14 ft³
